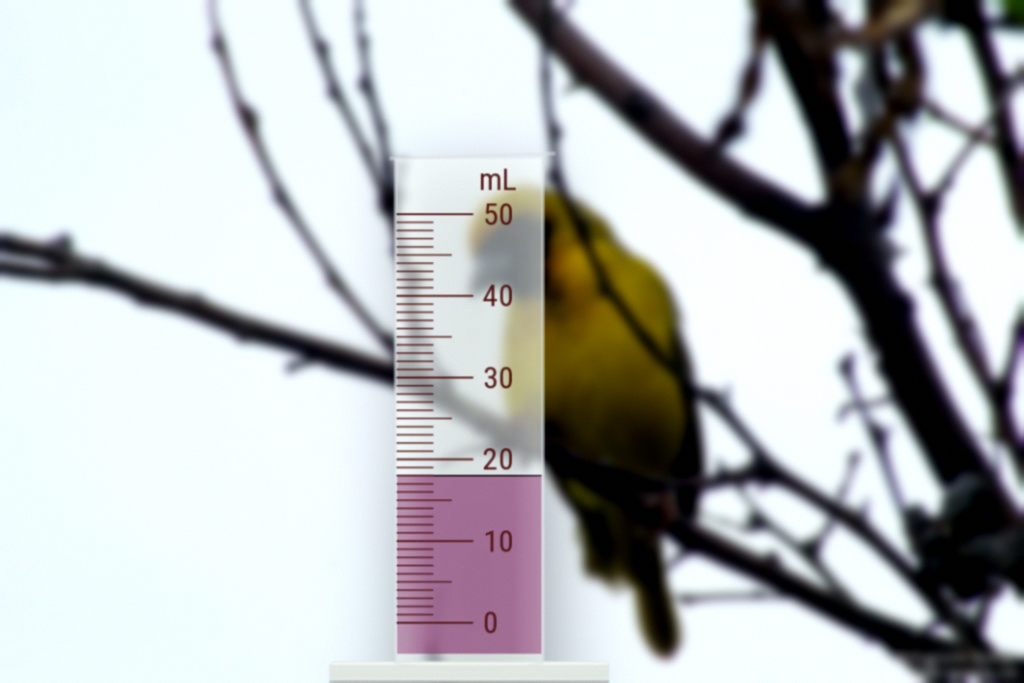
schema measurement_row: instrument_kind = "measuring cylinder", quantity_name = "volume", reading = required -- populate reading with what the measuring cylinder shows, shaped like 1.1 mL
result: 18 mL
